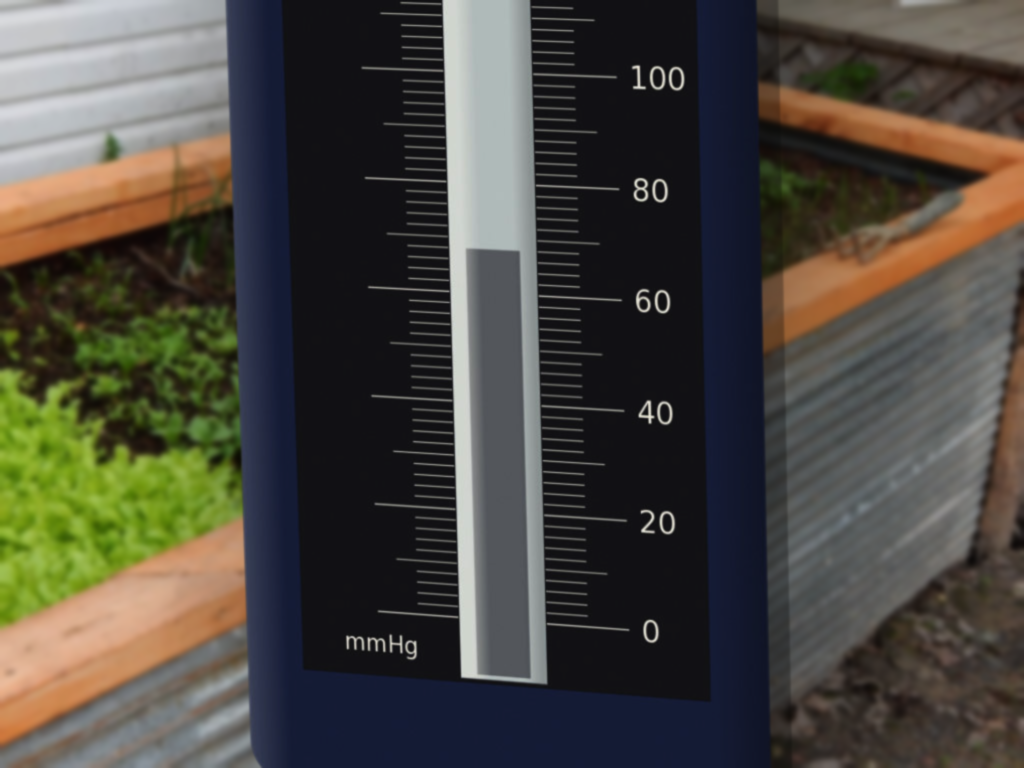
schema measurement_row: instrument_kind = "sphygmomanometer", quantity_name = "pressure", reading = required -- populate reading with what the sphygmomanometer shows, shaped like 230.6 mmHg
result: 68 mmHg
